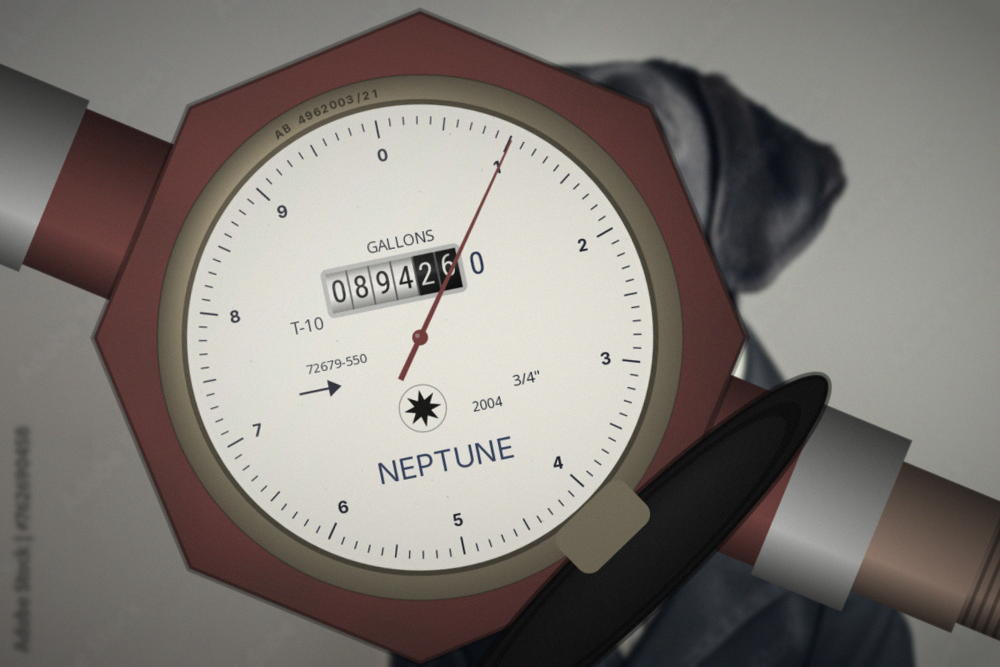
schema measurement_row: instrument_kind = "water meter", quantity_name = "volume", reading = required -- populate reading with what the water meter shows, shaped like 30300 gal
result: 894261.0 gal
